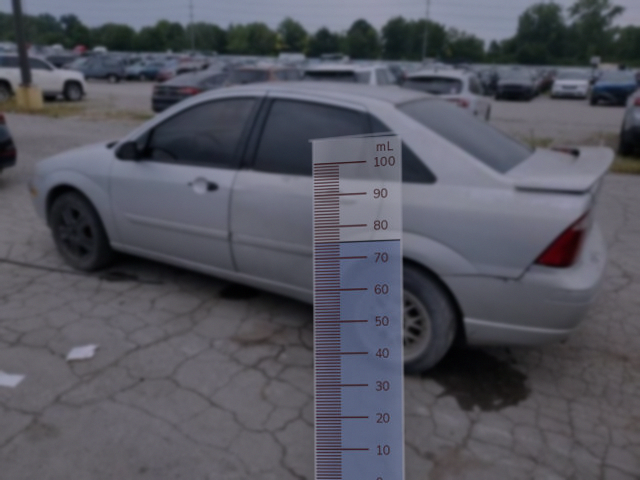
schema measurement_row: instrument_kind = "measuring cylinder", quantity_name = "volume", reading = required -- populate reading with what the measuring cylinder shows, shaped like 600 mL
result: 75 mL
